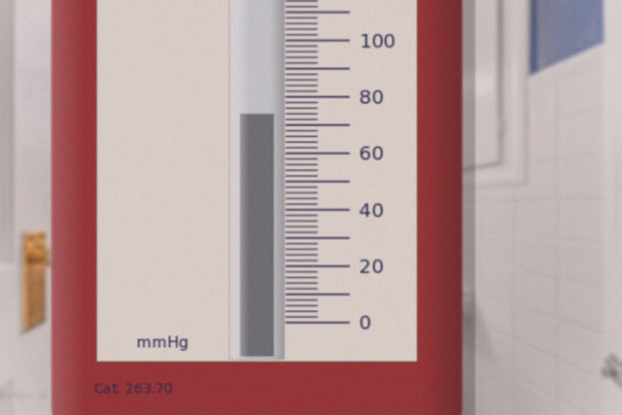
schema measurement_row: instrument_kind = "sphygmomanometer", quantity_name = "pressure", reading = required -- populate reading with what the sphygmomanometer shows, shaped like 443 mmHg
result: 74 mmHg
